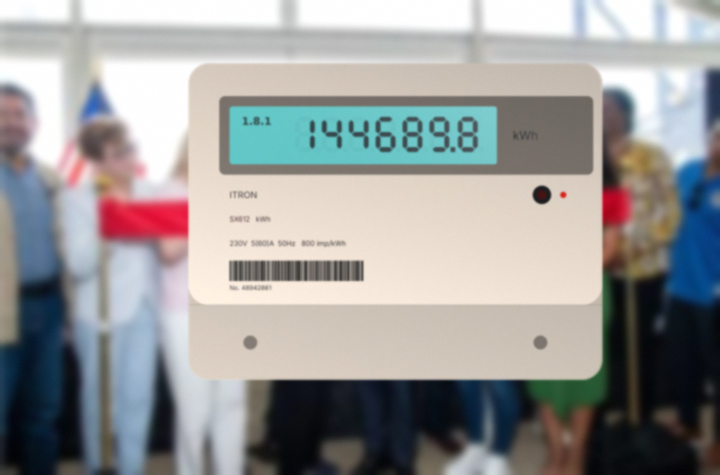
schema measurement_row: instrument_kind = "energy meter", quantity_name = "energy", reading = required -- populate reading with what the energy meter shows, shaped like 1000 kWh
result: 144689.8 kWh
